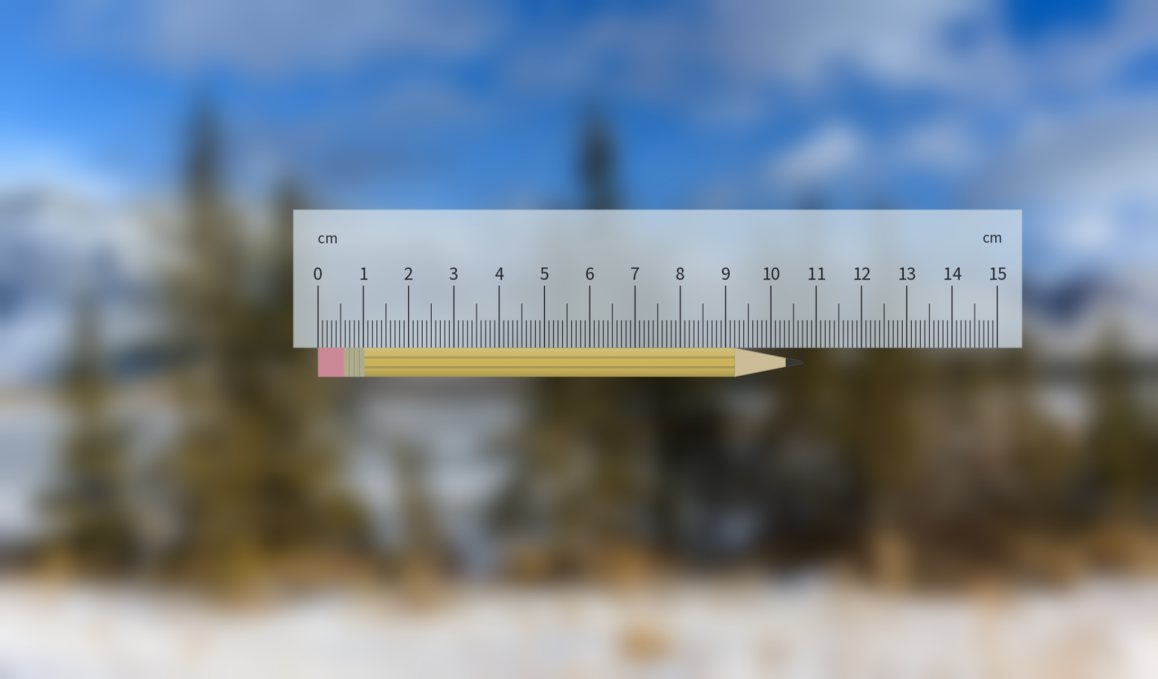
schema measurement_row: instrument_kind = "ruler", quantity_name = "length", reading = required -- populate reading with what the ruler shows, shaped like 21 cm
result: 10.7 cm
